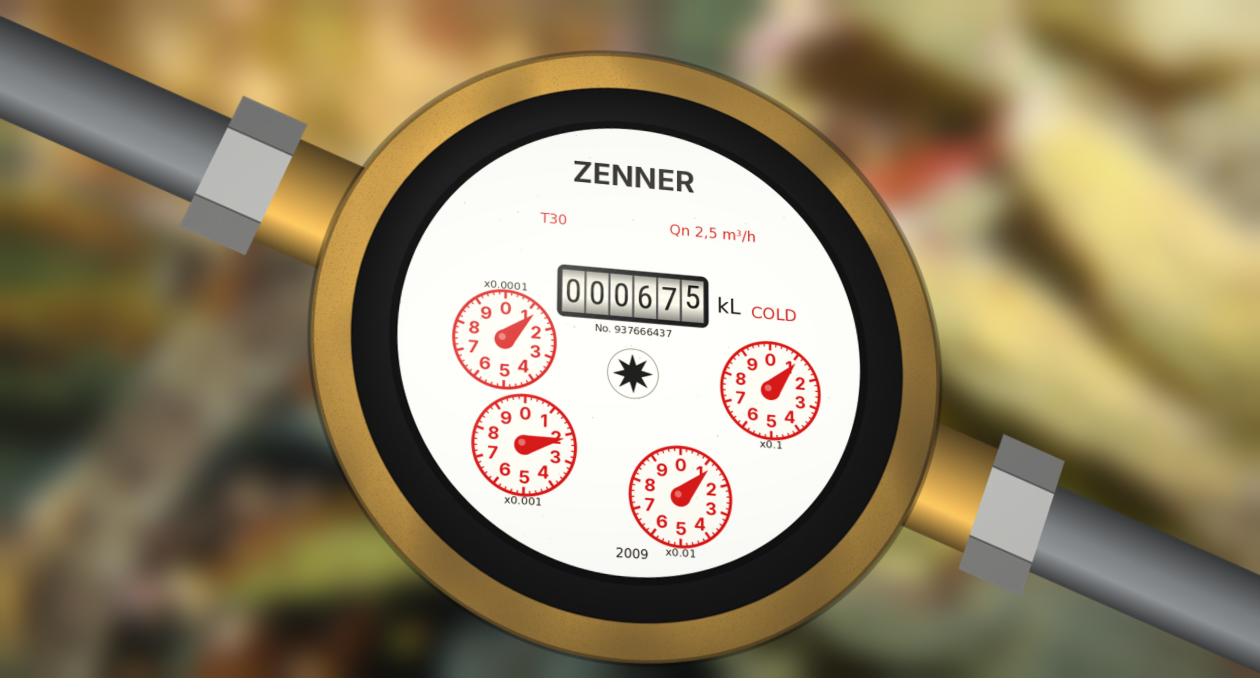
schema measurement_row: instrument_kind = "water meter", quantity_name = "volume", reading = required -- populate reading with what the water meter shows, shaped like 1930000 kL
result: 675.1121 kL
